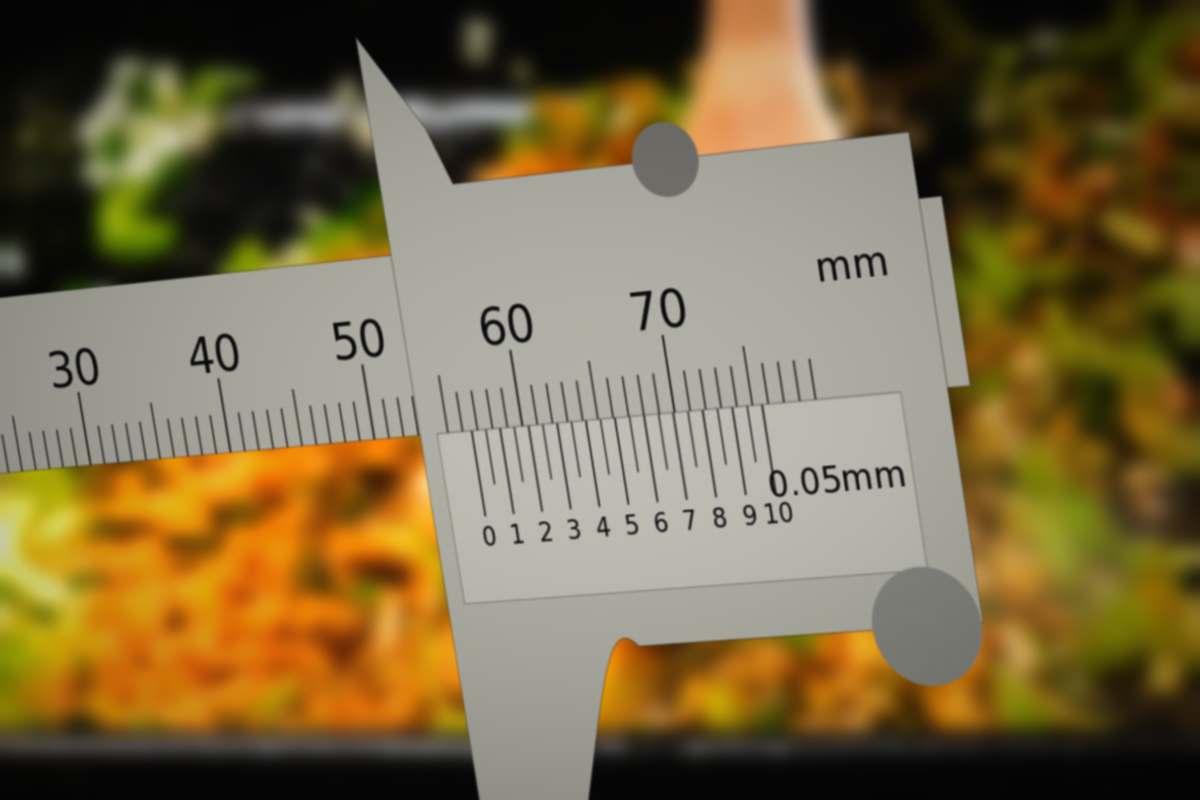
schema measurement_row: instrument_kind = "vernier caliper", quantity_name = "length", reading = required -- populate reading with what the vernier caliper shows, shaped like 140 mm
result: 56.6 mm
